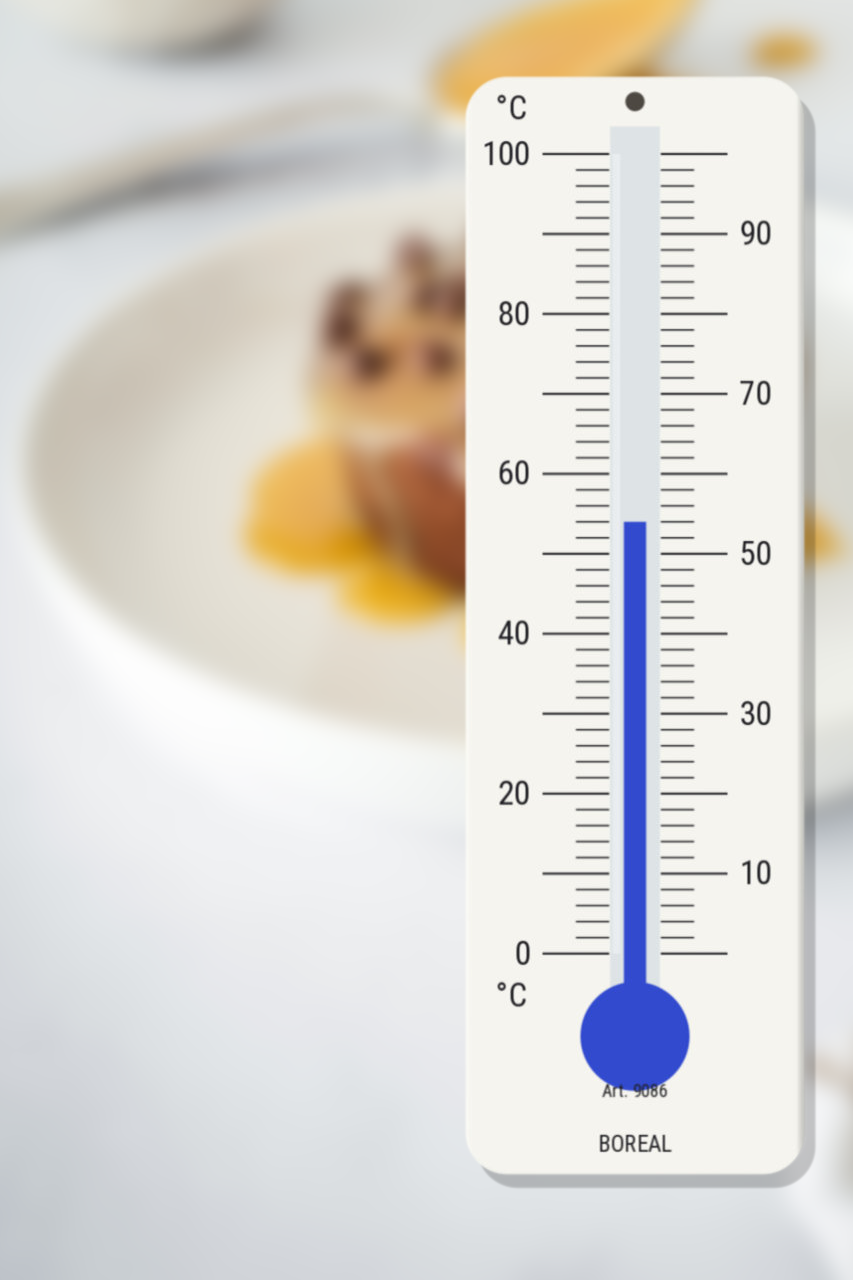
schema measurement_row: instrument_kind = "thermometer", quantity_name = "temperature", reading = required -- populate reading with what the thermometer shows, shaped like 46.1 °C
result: 54 °C
